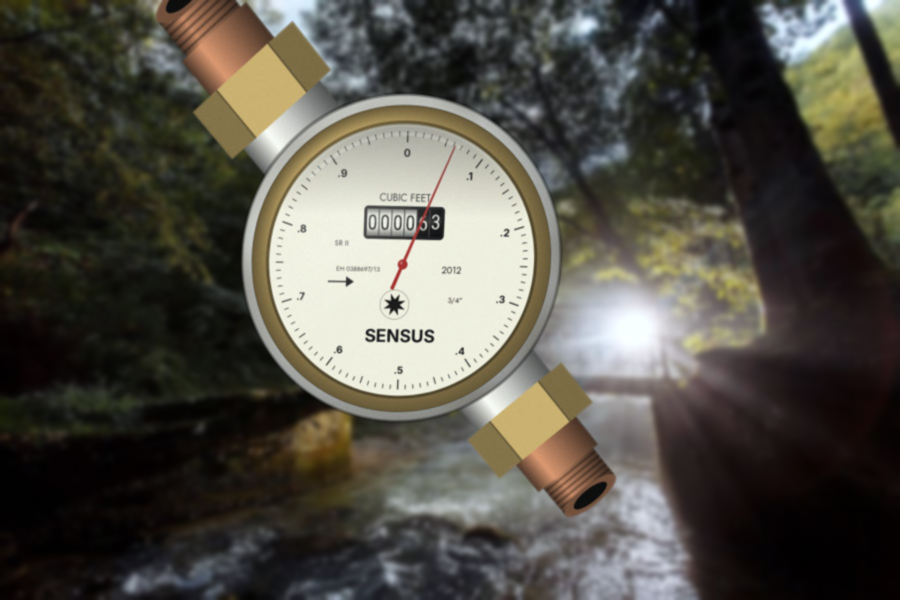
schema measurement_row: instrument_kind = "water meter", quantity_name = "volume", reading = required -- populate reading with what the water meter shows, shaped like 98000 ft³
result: 63.06 ft³
